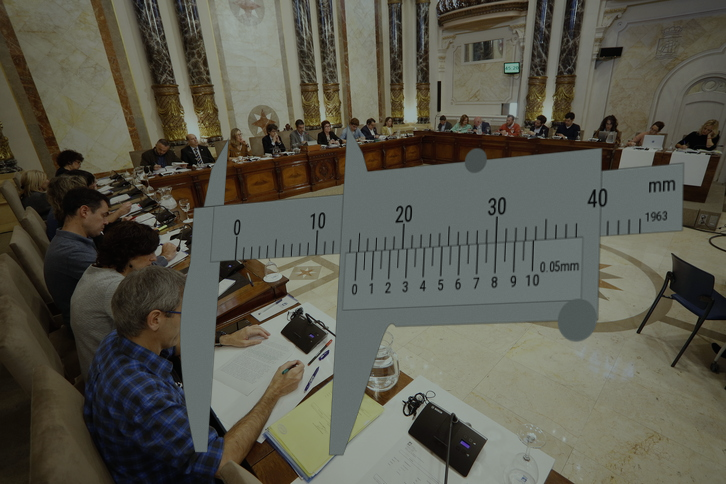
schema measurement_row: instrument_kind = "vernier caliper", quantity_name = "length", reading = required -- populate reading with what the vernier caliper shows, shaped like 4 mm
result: 14.8 mm
